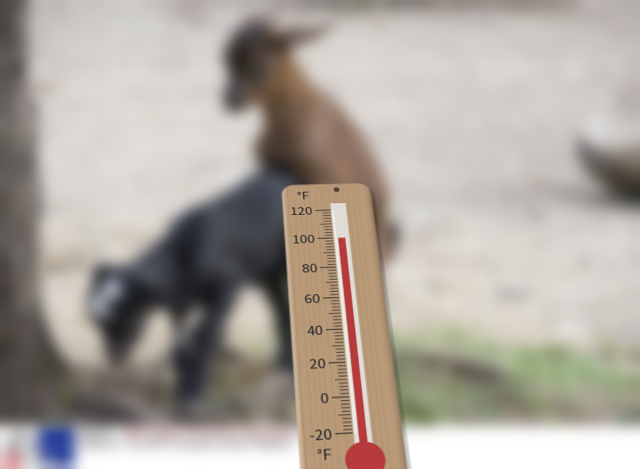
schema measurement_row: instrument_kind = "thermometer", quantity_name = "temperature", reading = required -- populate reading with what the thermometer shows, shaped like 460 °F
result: 100 °F
